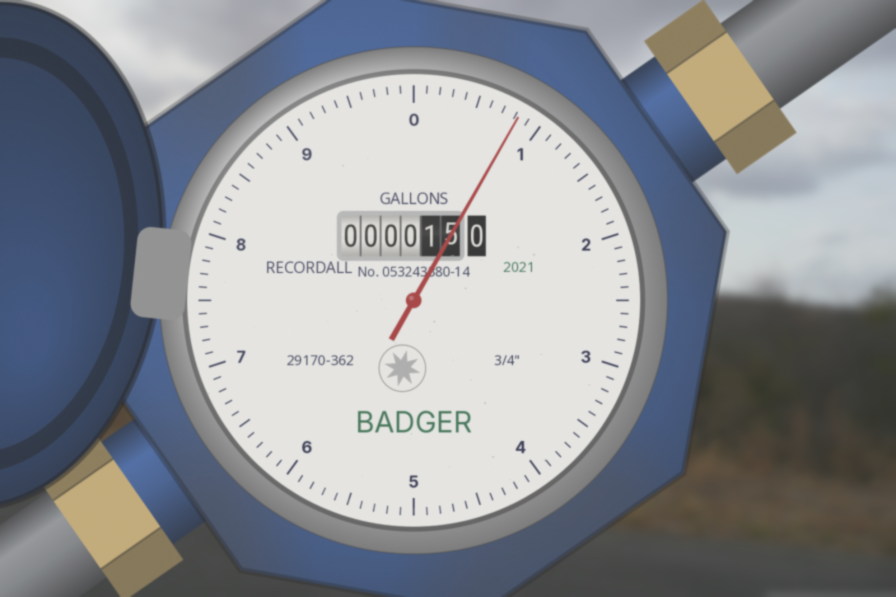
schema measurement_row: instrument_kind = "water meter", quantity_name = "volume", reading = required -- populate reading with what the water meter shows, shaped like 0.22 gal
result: 150.8 gal
